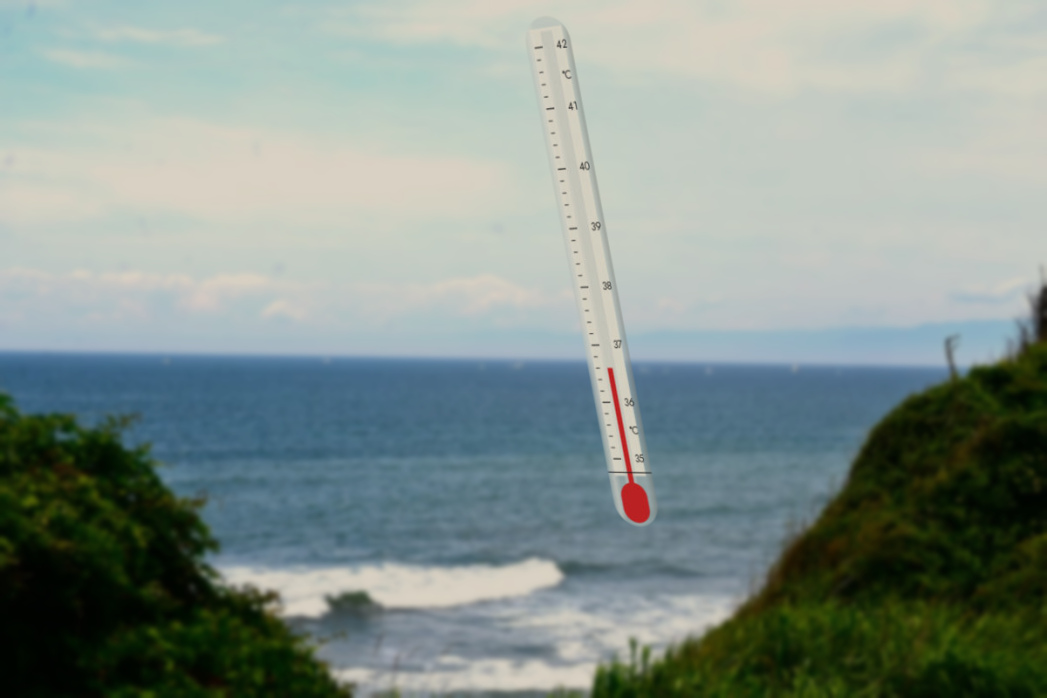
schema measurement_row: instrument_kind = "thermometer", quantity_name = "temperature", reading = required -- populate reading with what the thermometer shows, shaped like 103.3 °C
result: 36.6 °C
